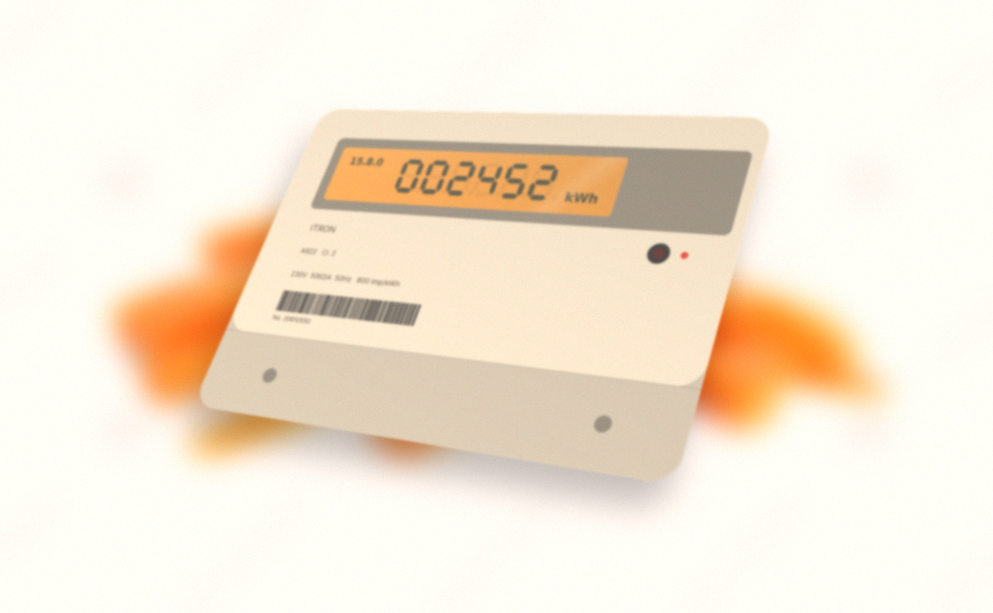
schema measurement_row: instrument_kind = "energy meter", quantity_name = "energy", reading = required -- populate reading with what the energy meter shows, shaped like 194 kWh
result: 2452 kWh
